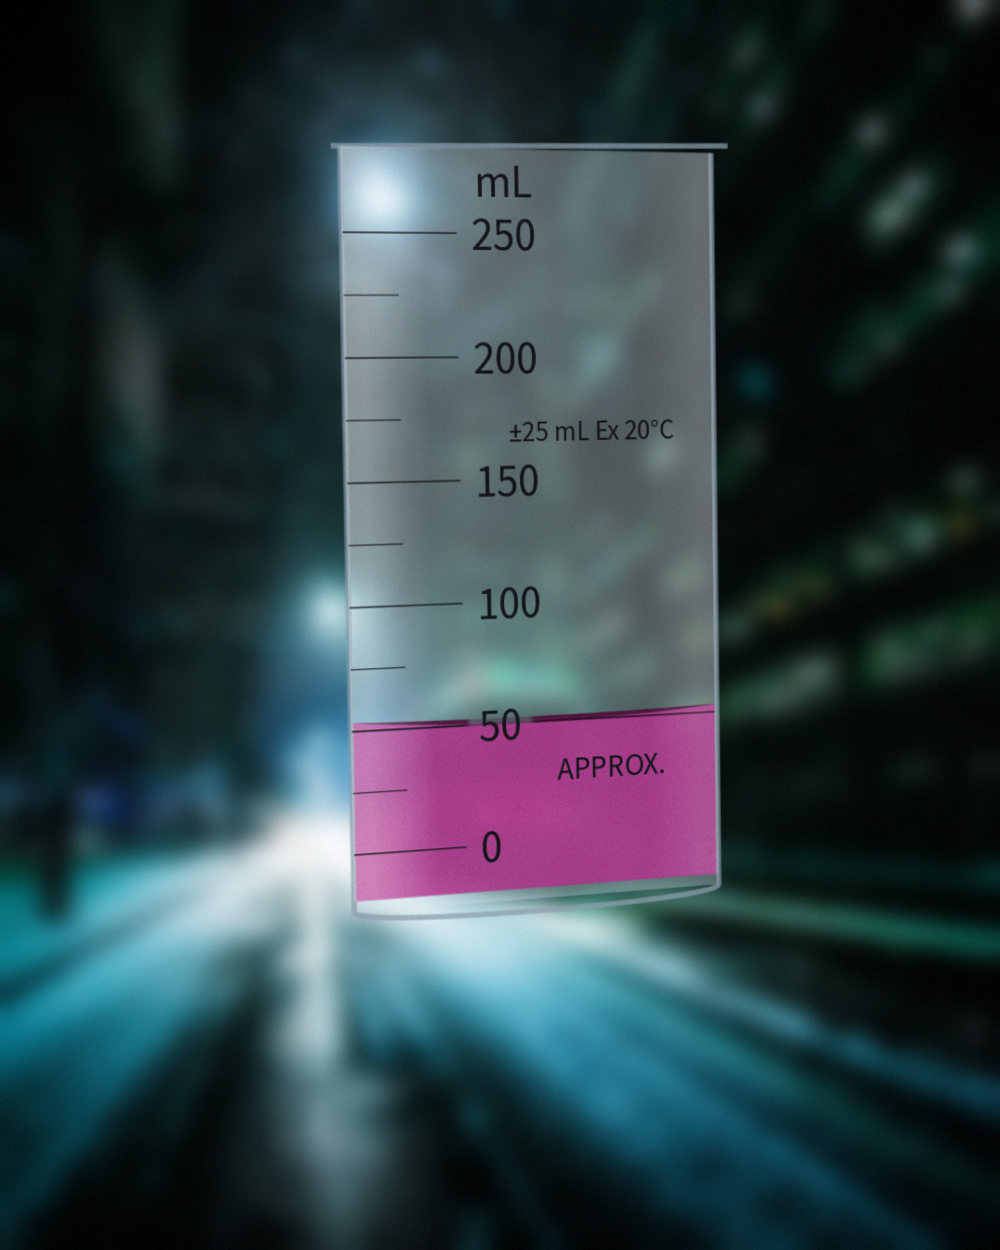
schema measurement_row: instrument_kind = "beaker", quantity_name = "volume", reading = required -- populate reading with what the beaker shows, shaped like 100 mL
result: 50 mL
